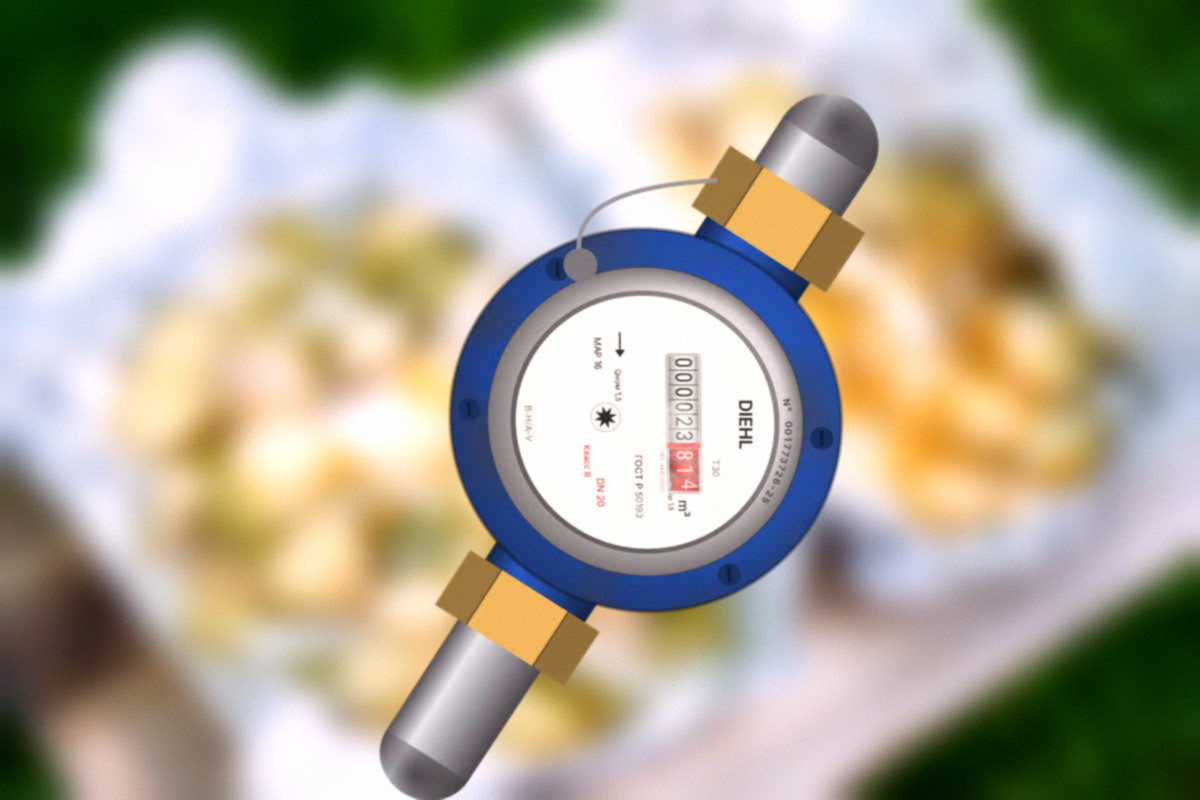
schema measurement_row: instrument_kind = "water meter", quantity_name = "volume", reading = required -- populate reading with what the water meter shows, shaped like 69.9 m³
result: 23.814 m³
